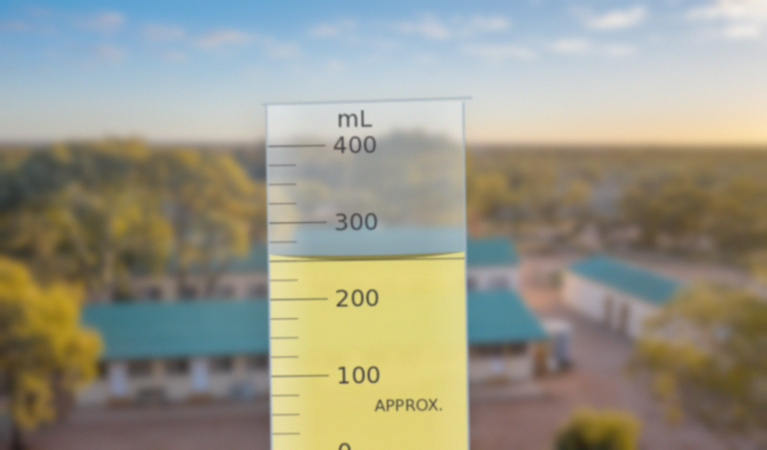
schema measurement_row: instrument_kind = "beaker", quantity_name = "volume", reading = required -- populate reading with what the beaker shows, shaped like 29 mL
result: 250 mL
